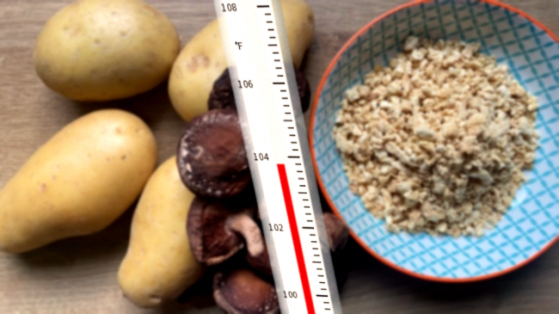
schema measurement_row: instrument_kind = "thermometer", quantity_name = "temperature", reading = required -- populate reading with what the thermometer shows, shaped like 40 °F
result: 103.8 °F
